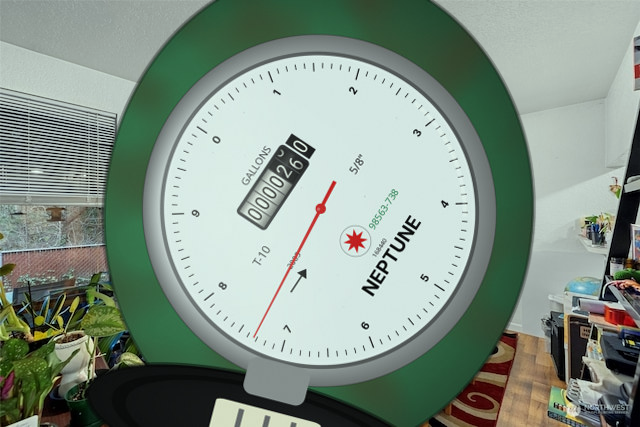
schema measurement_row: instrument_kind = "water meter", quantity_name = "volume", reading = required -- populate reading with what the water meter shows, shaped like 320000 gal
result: 257.3 gal
